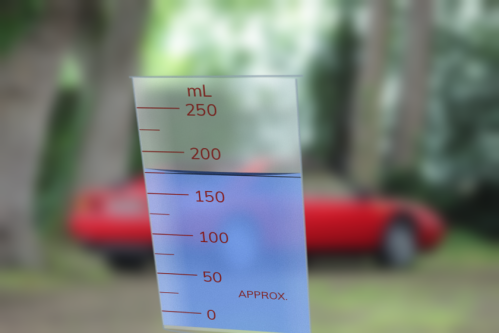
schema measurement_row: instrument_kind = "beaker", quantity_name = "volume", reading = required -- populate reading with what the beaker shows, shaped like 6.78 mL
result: 175 mL
